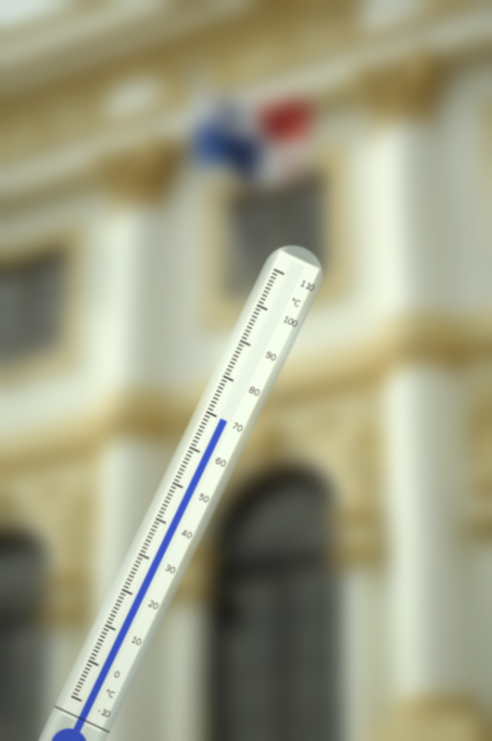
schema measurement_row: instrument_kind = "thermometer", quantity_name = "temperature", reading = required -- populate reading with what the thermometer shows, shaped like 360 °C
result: 70 °C
